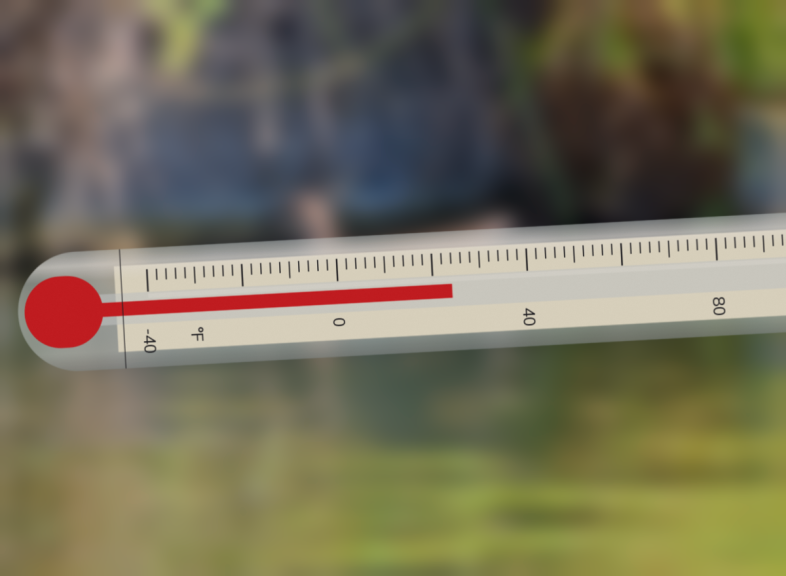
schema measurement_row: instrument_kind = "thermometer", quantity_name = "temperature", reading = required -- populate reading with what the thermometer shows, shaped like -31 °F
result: 24 °F
